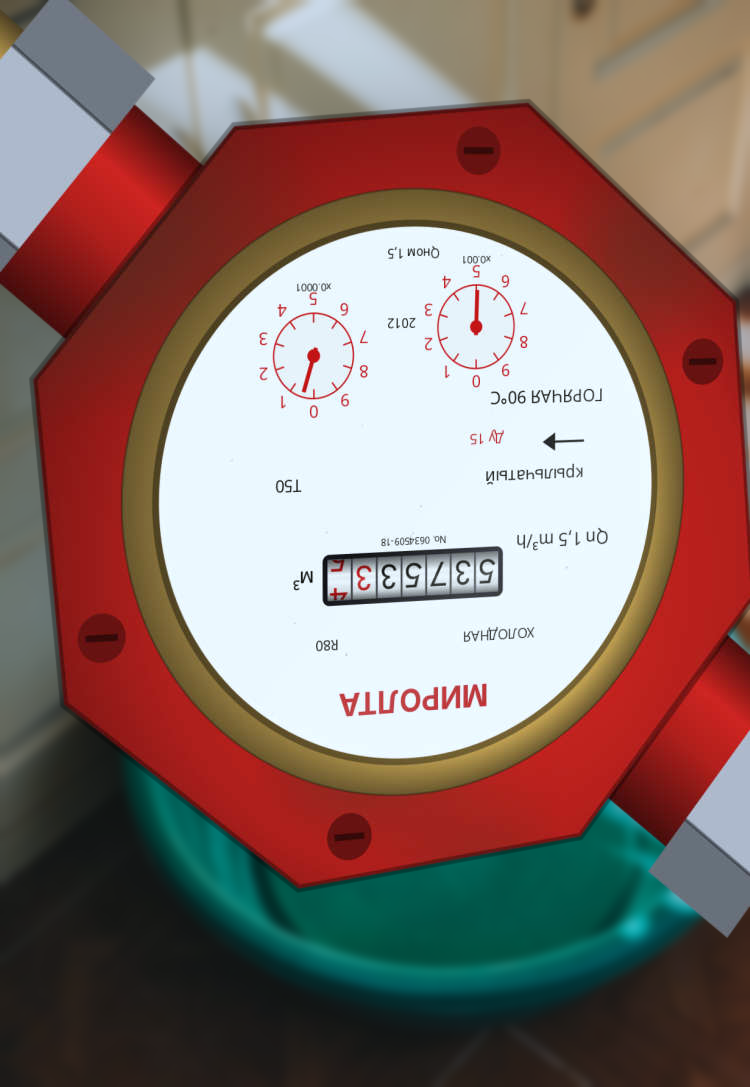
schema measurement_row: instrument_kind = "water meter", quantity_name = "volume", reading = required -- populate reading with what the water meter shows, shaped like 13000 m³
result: 53753.3450 m³
